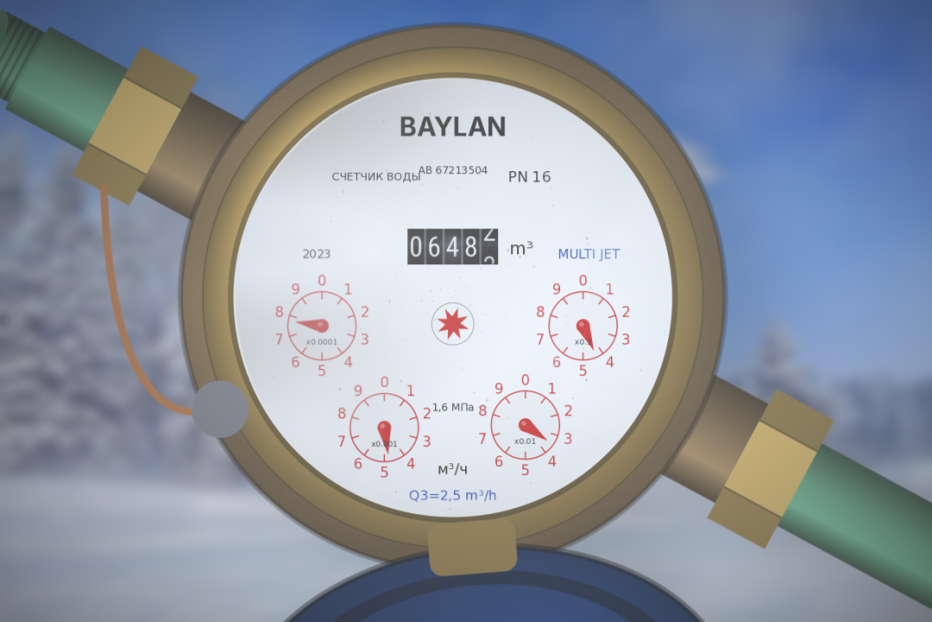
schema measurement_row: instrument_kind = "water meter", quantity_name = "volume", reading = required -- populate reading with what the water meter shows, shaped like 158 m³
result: 6482.4347 m³
